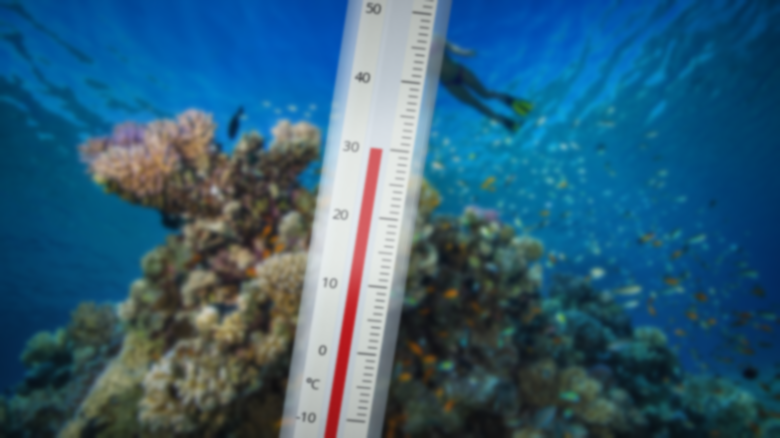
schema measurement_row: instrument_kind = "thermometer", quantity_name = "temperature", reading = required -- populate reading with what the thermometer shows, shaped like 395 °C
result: 30 °C
